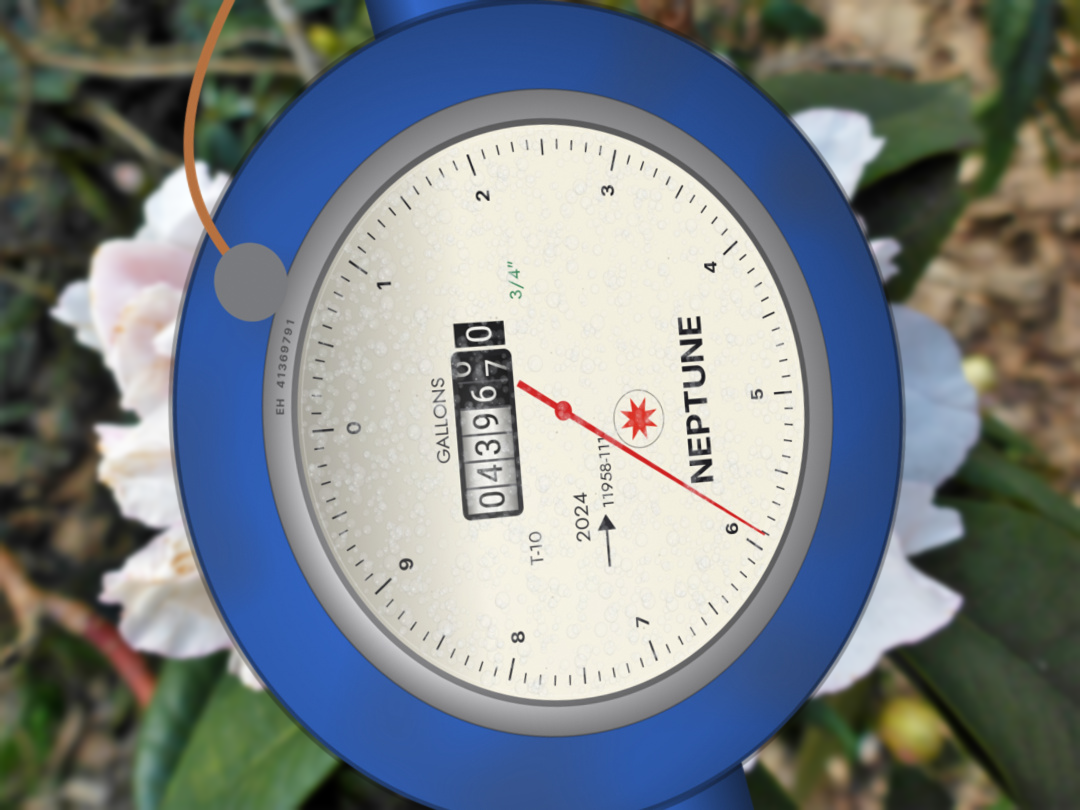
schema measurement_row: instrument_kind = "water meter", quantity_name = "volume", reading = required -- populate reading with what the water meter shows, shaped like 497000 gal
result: 439665.9 gal
